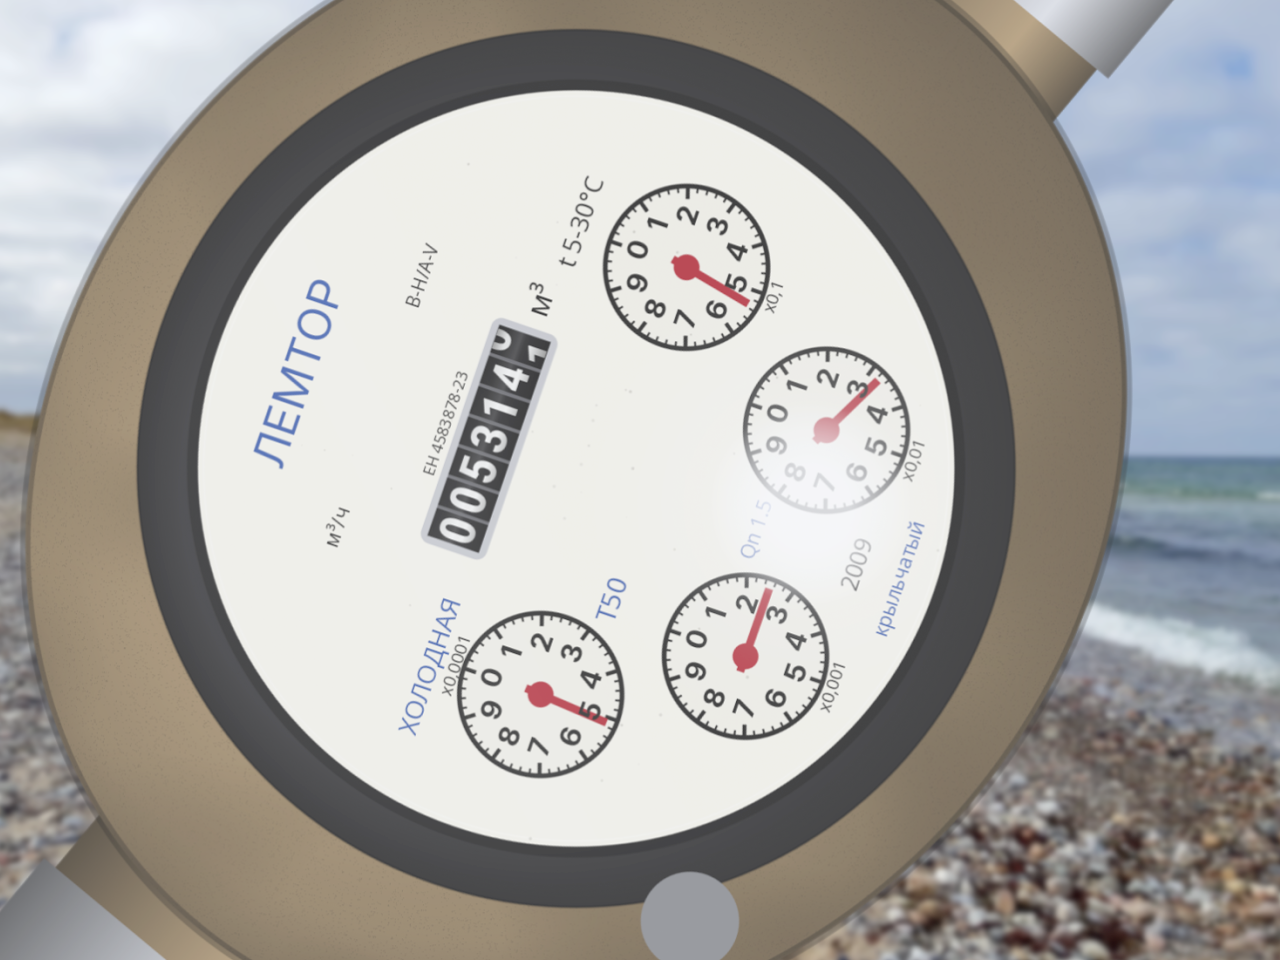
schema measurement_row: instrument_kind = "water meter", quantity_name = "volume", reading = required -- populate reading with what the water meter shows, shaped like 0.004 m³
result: 53140.5325 m³
